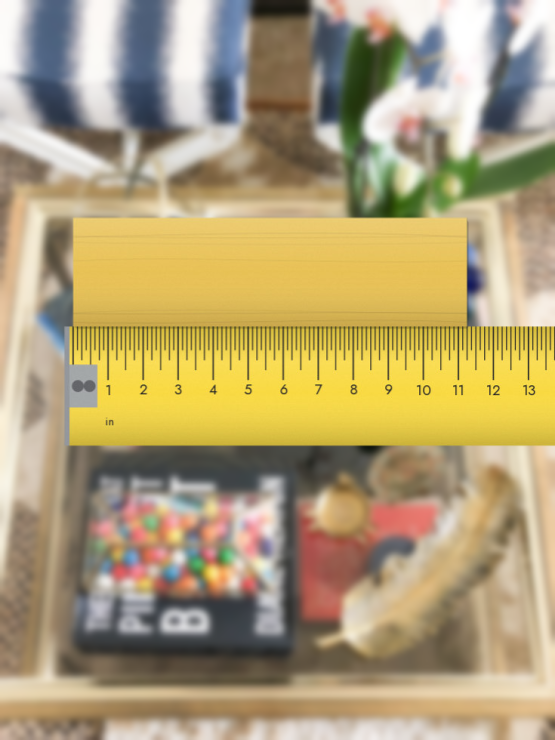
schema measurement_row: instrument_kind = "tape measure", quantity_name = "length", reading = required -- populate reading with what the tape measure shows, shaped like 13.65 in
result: 11.25 in
